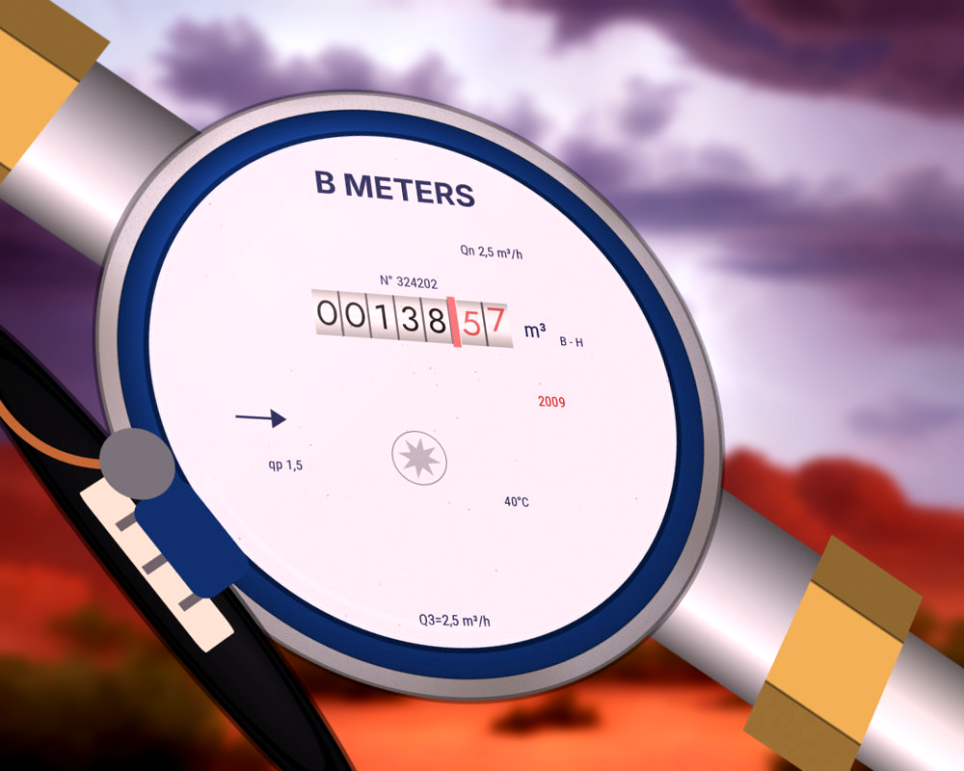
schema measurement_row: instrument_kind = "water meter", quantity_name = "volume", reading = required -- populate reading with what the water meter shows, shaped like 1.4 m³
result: 138.57 m³
